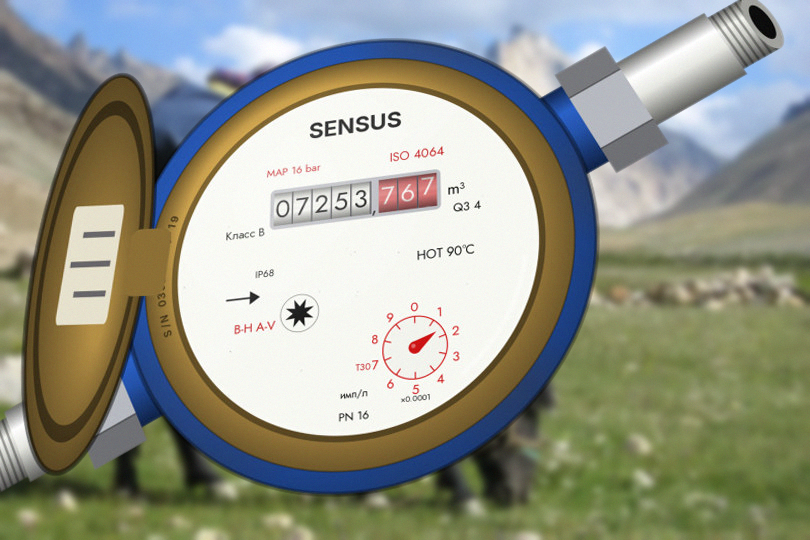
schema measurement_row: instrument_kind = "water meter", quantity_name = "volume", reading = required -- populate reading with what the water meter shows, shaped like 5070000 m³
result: 7253.7671 m³
